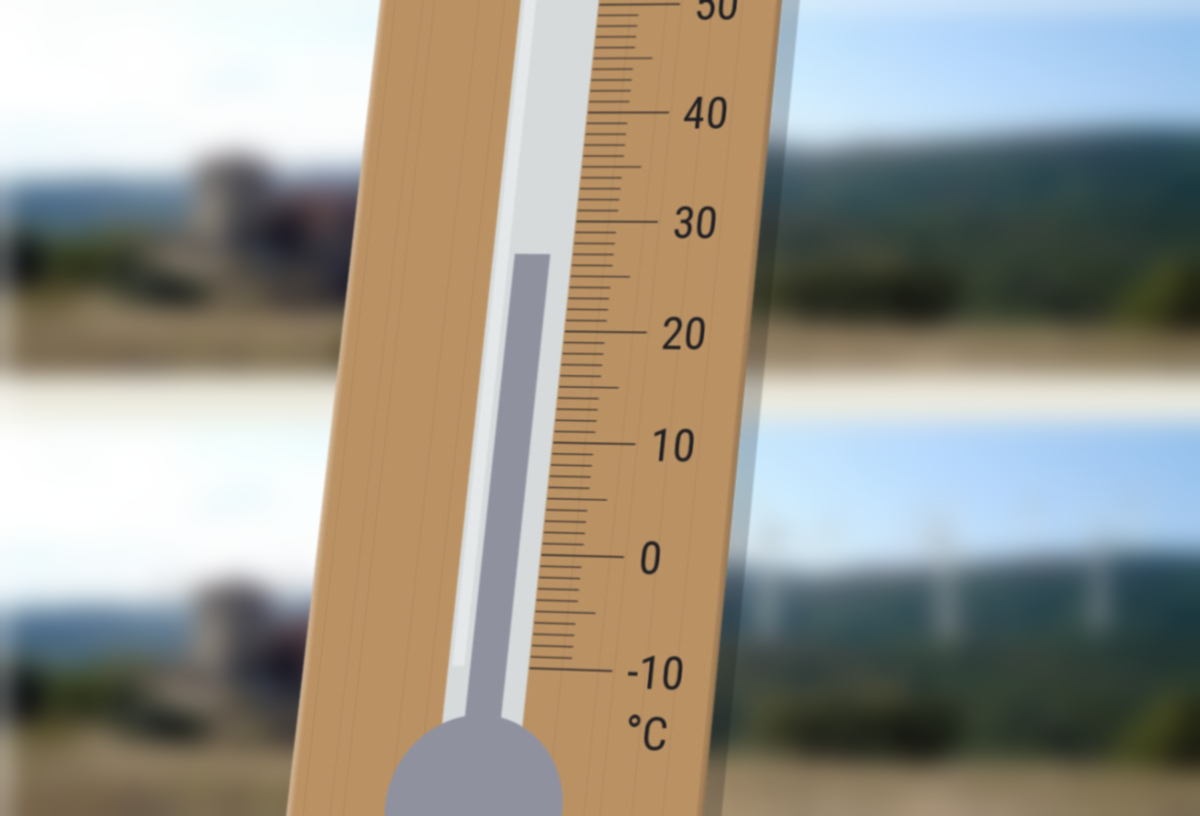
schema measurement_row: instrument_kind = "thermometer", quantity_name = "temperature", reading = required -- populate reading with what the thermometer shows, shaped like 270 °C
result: 27 °C
